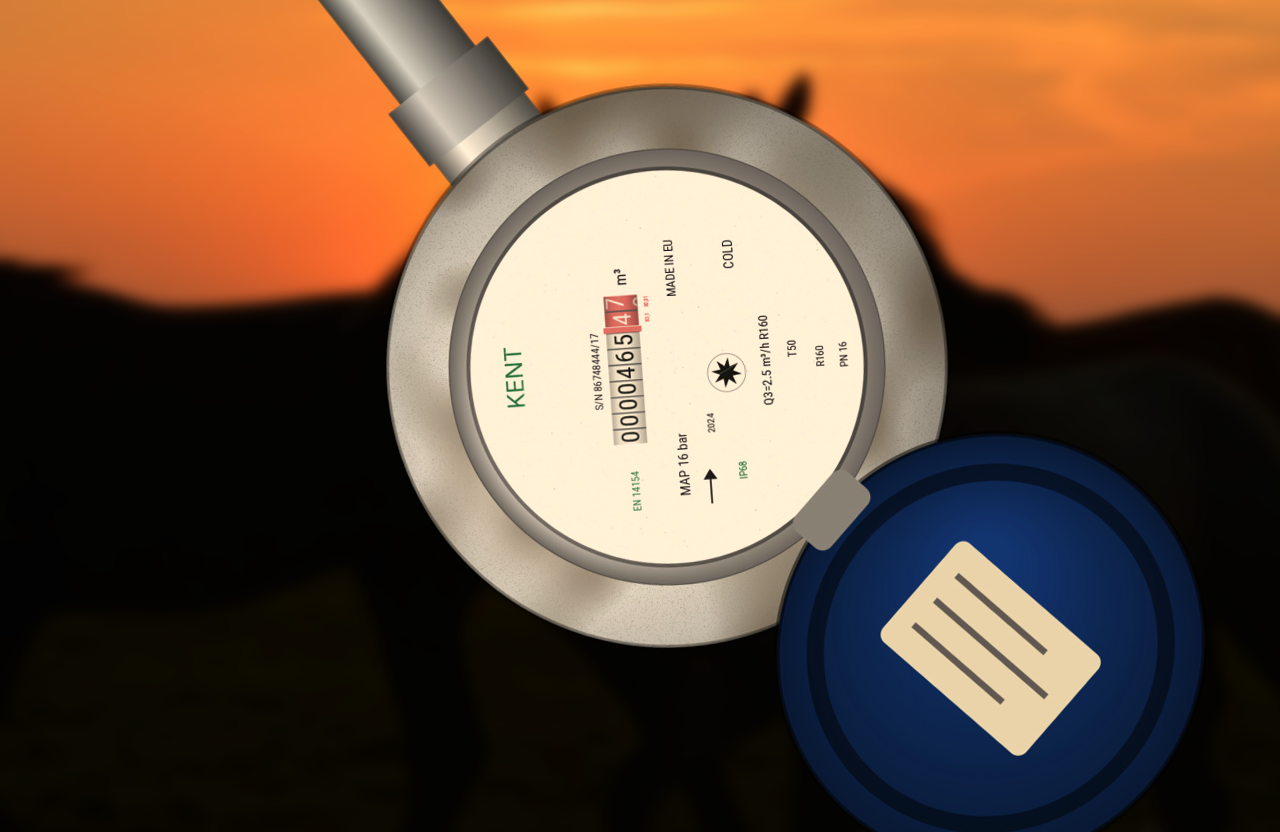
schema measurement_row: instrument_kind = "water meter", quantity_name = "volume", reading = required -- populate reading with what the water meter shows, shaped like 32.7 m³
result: 465.47 m³
